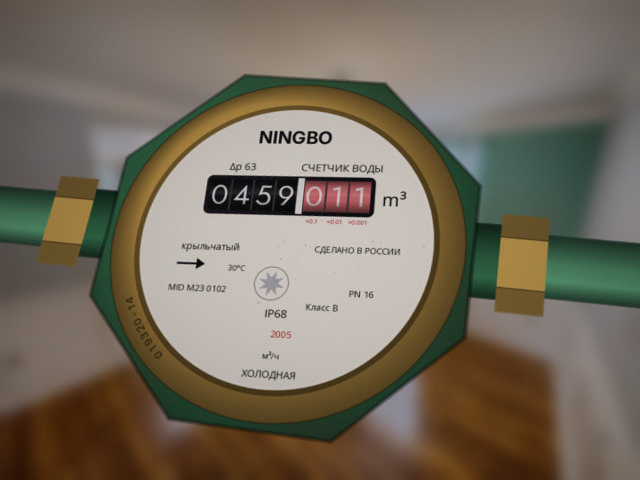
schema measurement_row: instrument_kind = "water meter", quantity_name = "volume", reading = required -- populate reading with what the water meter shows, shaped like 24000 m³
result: 459.011 m³
